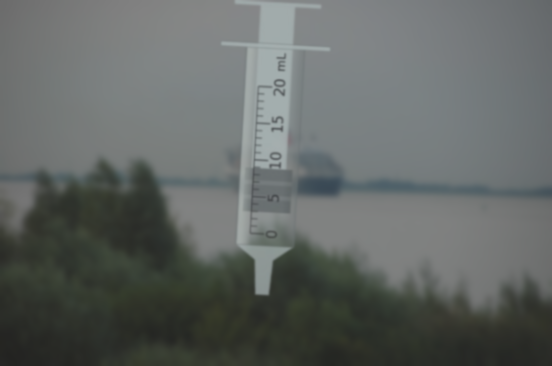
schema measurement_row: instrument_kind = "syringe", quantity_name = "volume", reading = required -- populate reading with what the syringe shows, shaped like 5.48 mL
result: 3 mL
